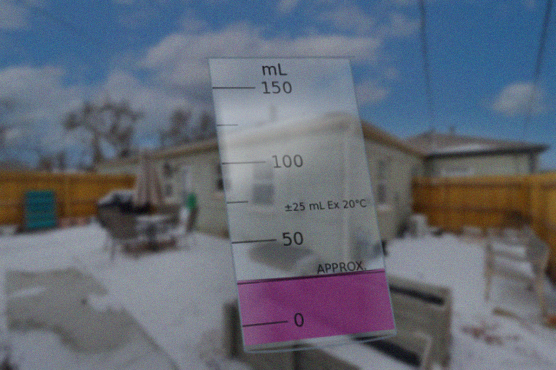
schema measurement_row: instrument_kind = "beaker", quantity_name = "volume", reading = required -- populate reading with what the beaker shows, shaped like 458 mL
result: 25 mL
